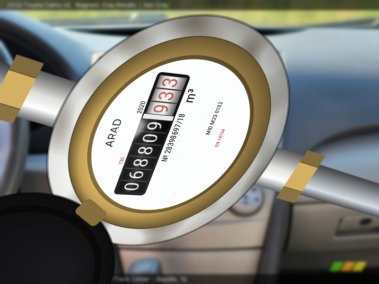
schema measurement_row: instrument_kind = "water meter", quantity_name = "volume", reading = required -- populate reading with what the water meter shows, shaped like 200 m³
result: 68809.933 m³
